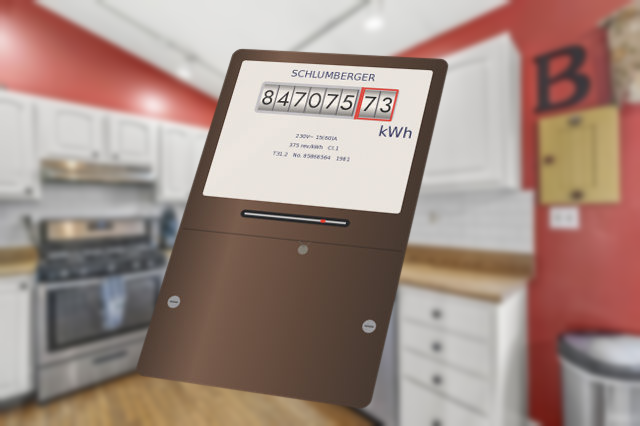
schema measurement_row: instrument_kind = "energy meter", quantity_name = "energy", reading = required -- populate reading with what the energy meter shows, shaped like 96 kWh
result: 847075.73 kWh
